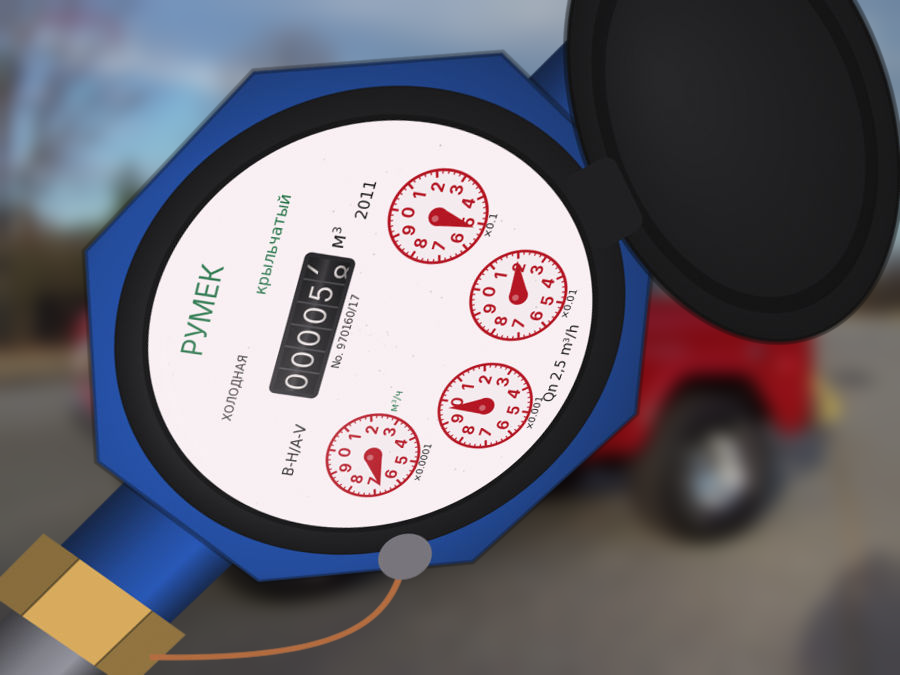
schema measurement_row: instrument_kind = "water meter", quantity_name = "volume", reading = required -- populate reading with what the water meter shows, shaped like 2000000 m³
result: 57.5196 m³
